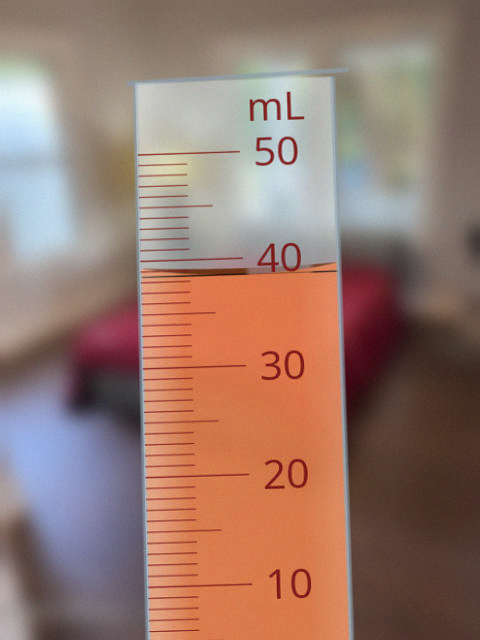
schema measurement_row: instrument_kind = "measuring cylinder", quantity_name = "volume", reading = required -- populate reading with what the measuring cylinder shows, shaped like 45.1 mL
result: 38.5 mL
